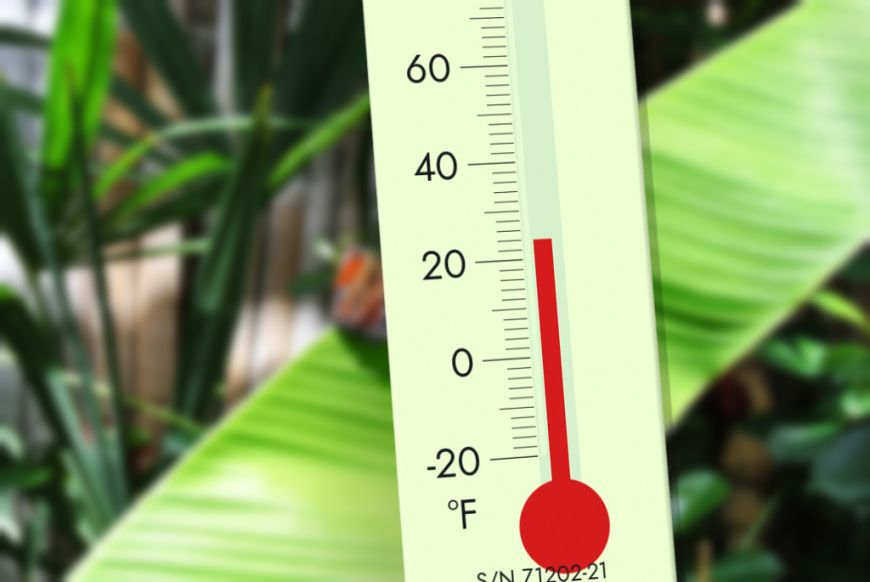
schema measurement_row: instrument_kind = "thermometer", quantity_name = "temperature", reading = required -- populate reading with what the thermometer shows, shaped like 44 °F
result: 24 °F
